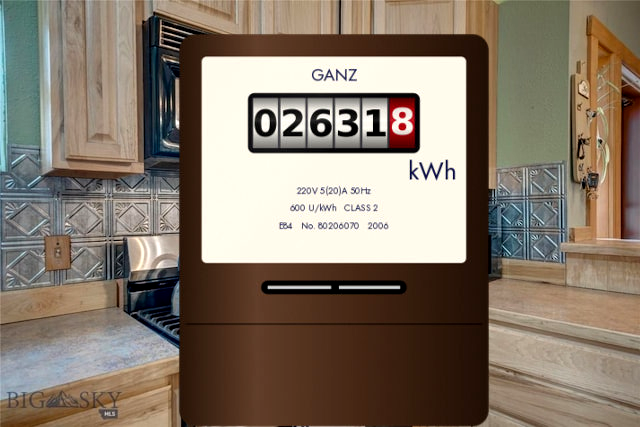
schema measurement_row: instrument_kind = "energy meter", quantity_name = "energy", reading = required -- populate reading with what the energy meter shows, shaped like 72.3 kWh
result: 2631.8 kWh
